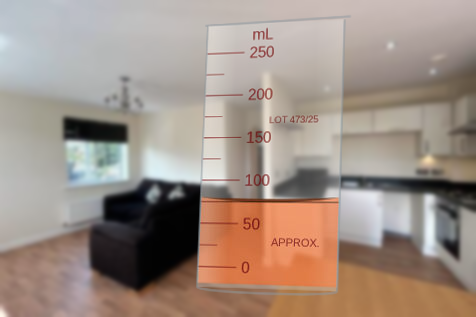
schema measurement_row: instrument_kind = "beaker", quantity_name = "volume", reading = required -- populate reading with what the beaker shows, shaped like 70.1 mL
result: 75 mL
